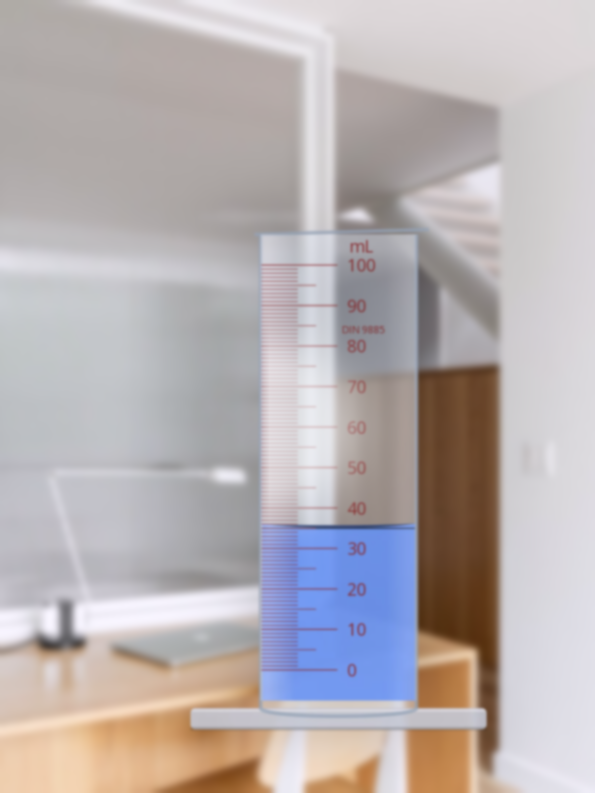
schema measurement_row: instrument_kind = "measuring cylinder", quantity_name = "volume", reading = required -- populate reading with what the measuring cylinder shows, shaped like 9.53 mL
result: 35 mL
